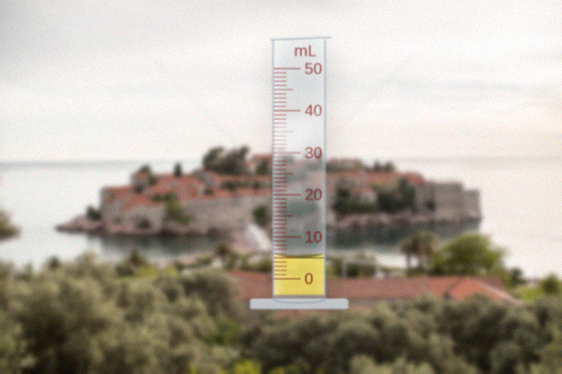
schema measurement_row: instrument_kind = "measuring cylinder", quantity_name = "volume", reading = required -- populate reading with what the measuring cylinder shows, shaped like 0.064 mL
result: 5 mL
